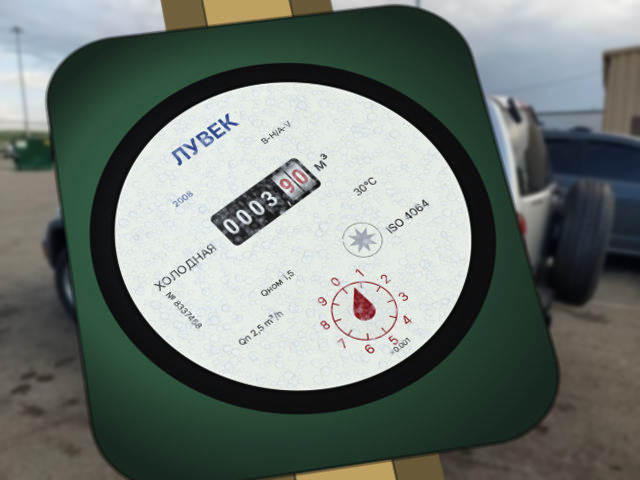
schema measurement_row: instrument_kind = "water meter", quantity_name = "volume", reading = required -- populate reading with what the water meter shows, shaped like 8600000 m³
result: 3.900 m³
